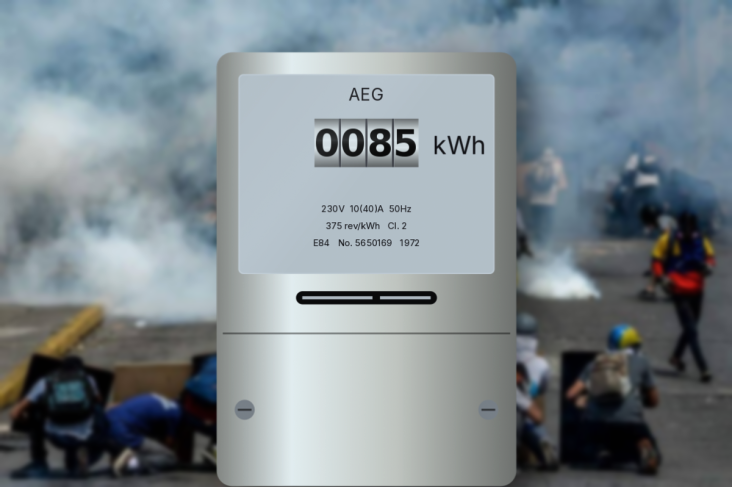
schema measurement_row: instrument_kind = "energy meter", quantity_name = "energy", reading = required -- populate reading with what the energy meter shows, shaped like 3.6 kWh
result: 85 kWh
